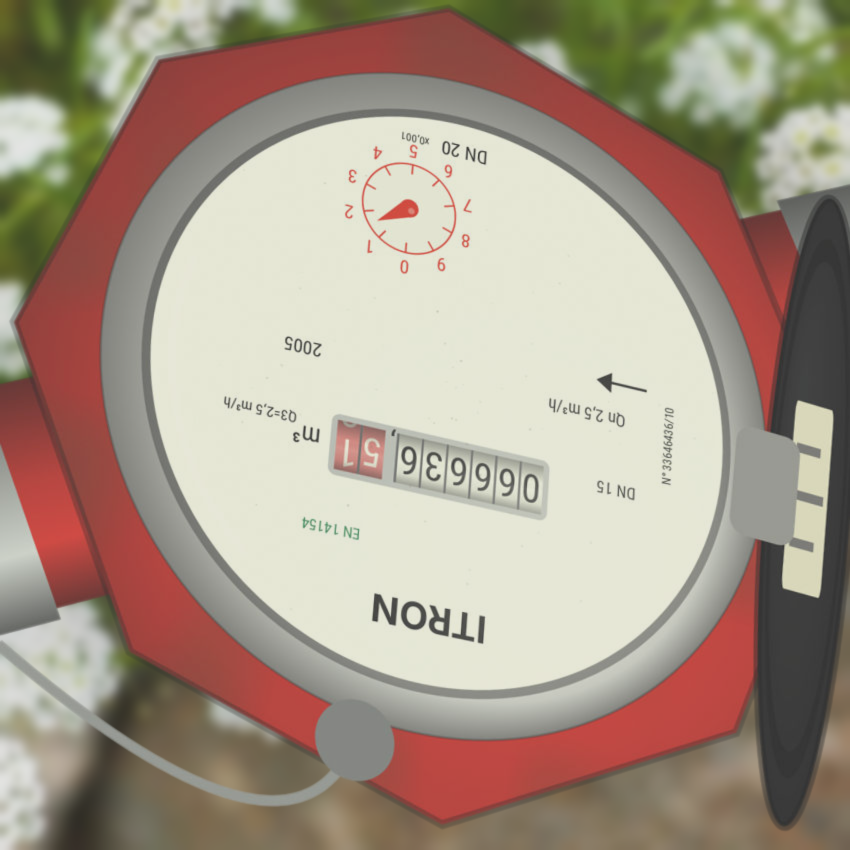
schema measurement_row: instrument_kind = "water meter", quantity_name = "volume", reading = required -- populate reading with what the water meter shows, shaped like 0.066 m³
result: 66636.511 m³
